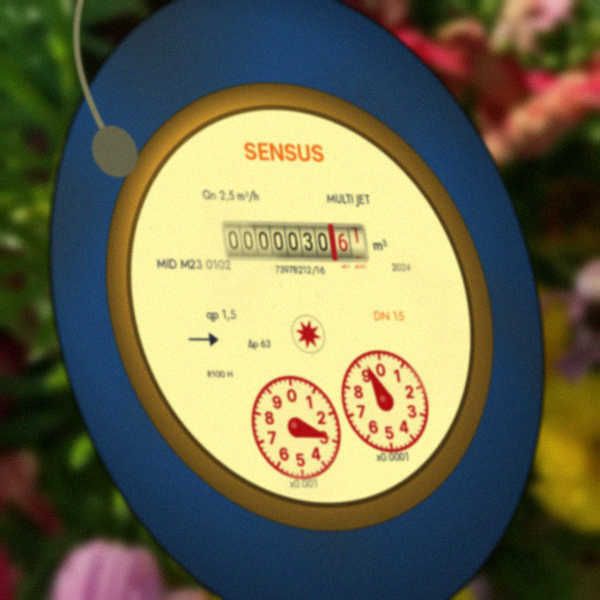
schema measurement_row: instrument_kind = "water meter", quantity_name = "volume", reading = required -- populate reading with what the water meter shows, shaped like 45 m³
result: 30.6129 m³
